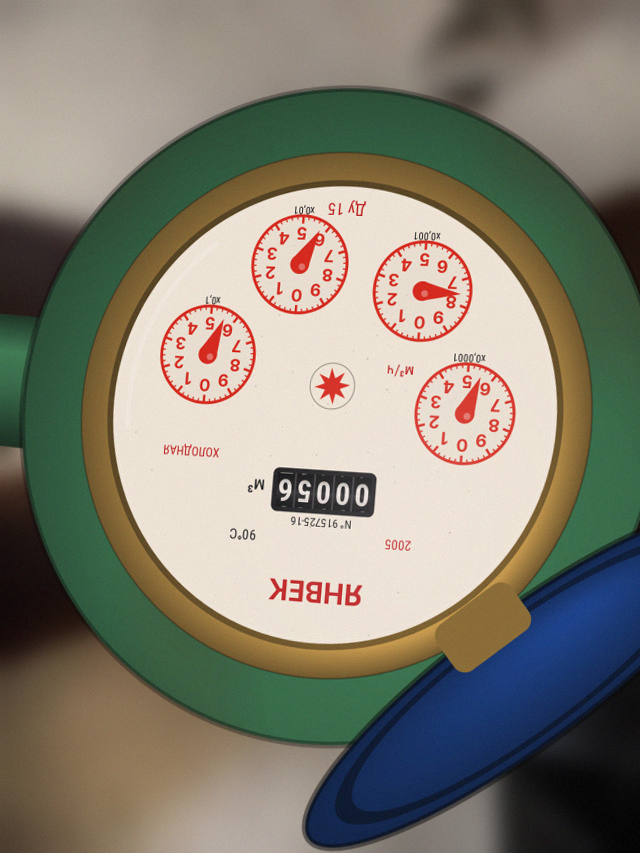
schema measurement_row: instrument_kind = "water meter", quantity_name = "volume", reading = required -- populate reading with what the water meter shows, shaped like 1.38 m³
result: 56.5575 m³
